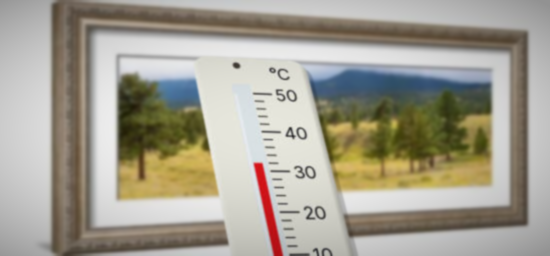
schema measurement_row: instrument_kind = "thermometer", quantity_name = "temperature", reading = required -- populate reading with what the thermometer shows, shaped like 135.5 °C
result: 32 °C
